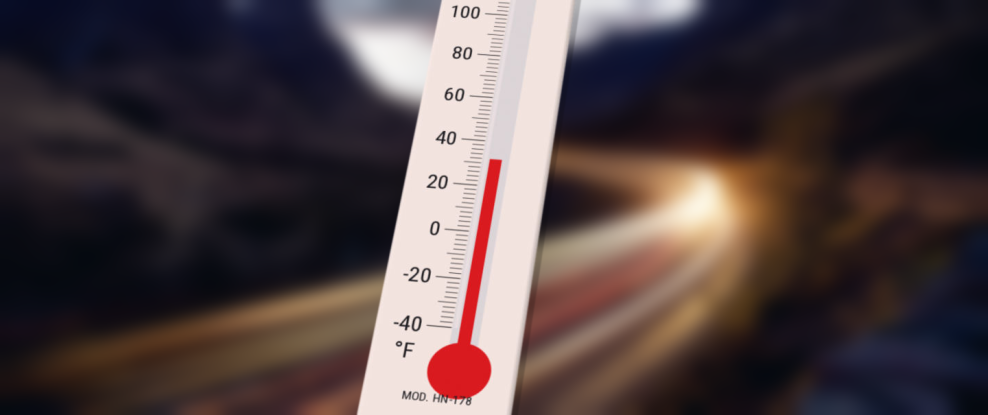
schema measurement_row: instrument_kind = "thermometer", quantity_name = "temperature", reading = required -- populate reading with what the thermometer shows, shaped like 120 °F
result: 32 °F
